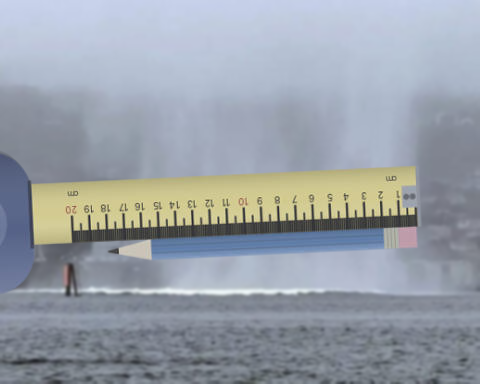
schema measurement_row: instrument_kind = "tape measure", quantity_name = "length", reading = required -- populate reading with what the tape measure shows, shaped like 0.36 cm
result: 18 cm
